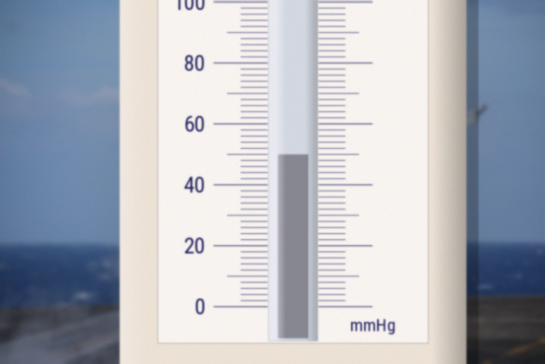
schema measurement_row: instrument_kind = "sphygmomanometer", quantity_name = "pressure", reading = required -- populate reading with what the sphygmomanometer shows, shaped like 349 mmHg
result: 50 mmHg
